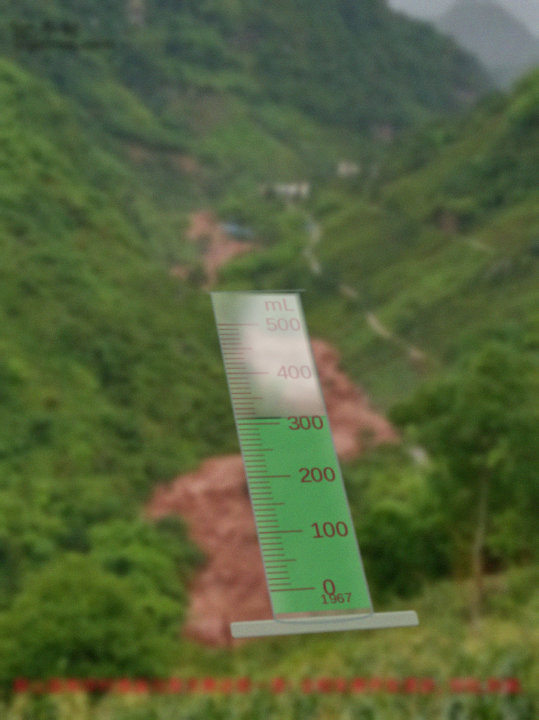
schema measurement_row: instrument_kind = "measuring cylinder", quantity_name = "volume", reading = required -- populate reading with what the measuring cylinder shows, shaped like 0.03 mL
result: 310 mL
